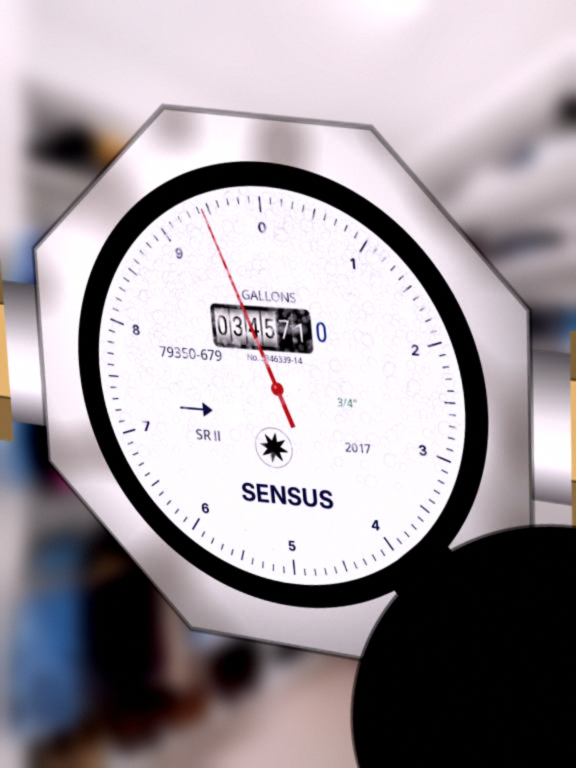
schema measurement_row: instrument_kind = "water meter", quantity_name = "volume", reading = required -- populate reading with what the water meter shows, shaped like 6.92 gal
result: 345709.4 gal
